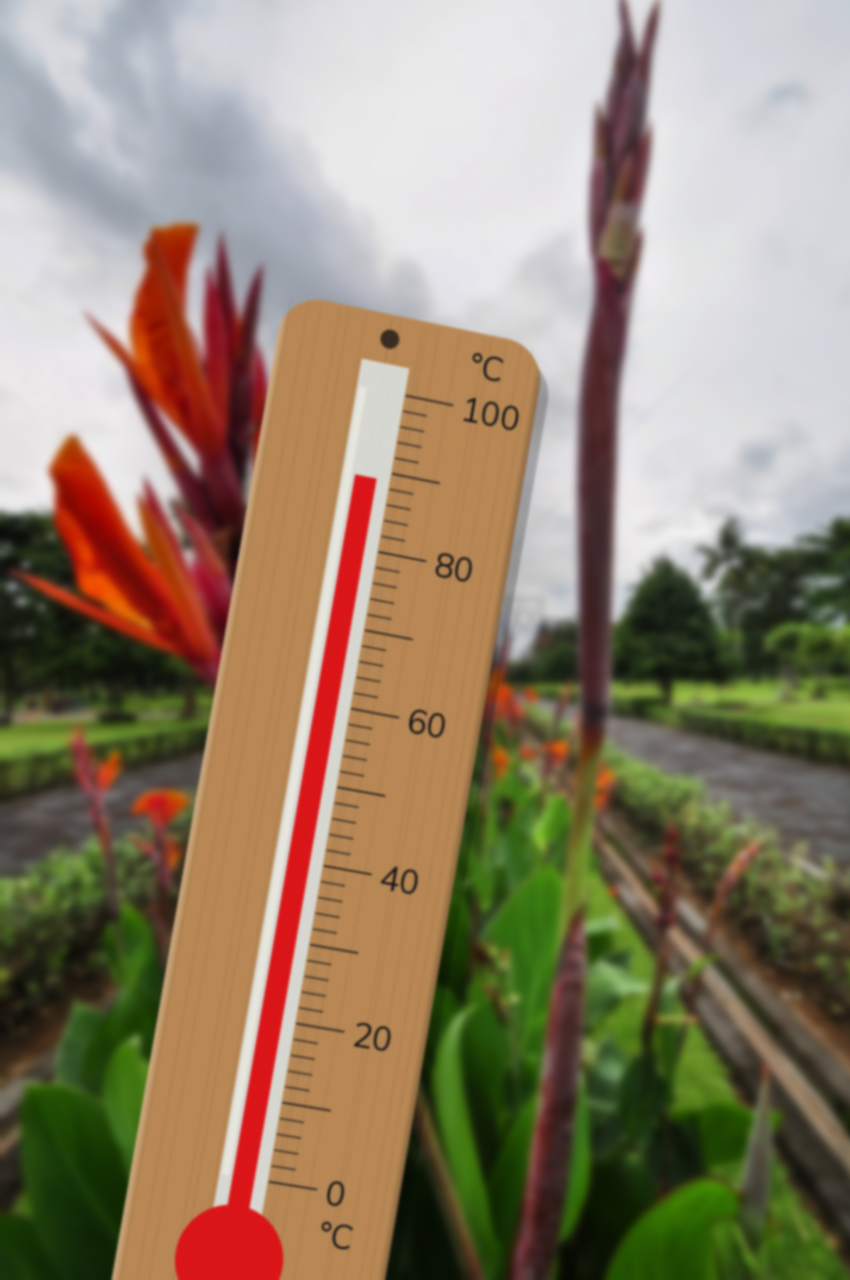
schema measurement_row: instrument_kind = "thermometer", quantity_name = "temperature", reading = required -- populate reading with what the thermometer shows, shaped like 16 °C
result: 89 °C
